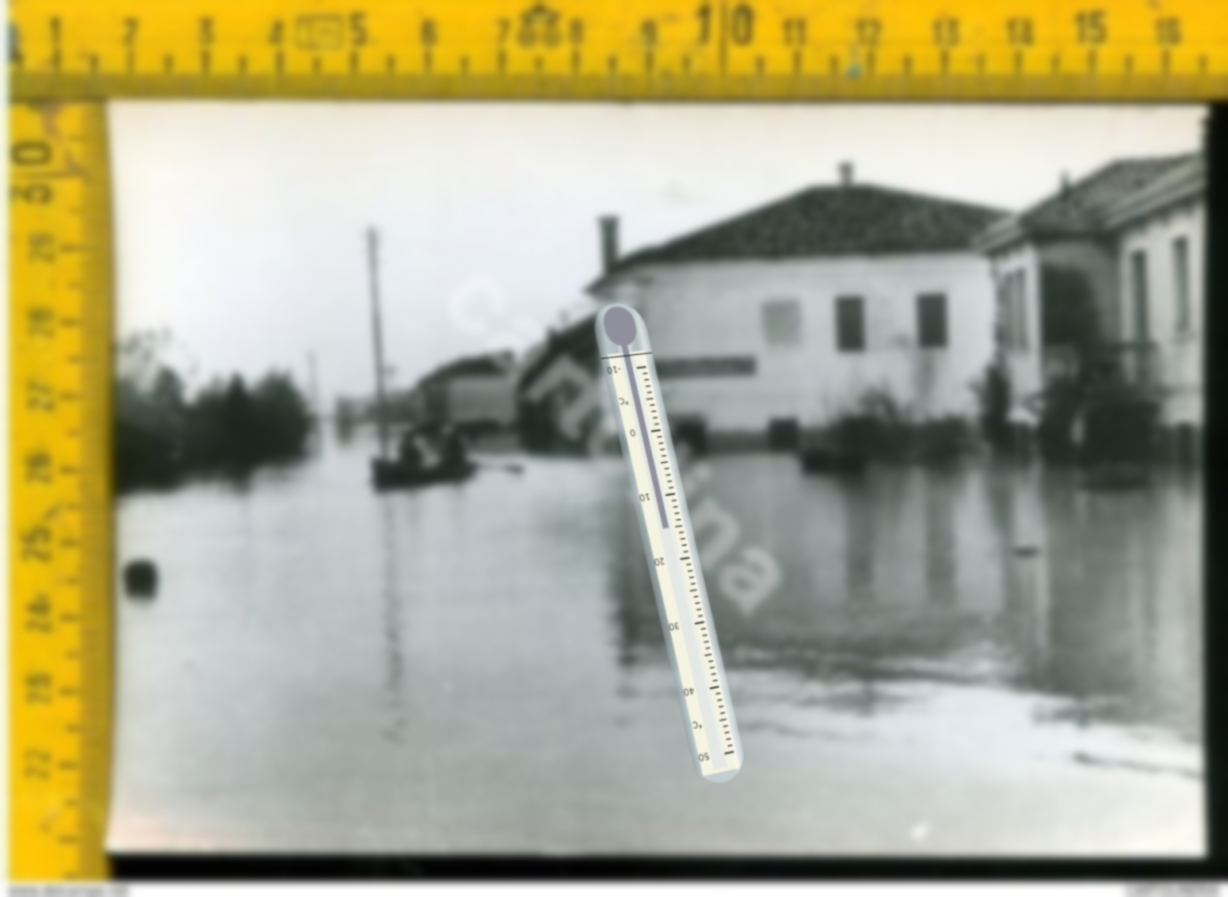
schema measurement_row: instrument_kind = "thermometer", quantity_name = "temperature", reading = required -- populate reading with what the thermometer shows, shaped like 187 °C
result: 15 °C
